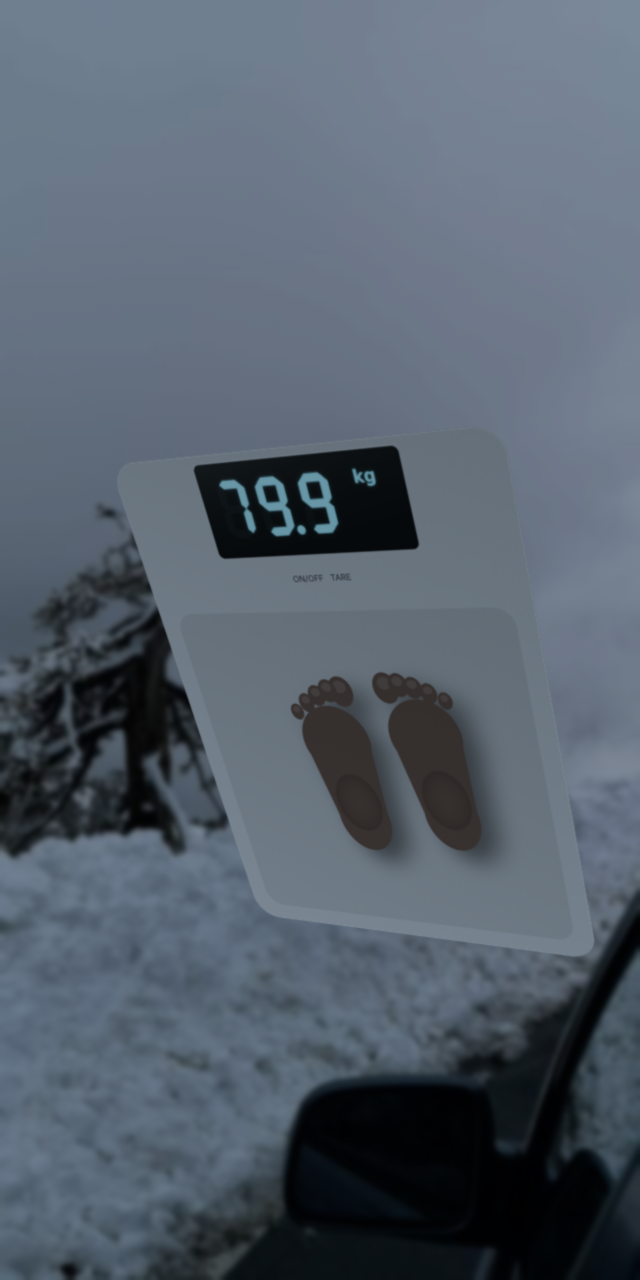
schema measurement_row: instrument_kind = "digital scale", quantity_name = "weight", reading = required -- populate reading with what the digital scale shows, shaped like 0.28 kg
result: 79.9 kg
